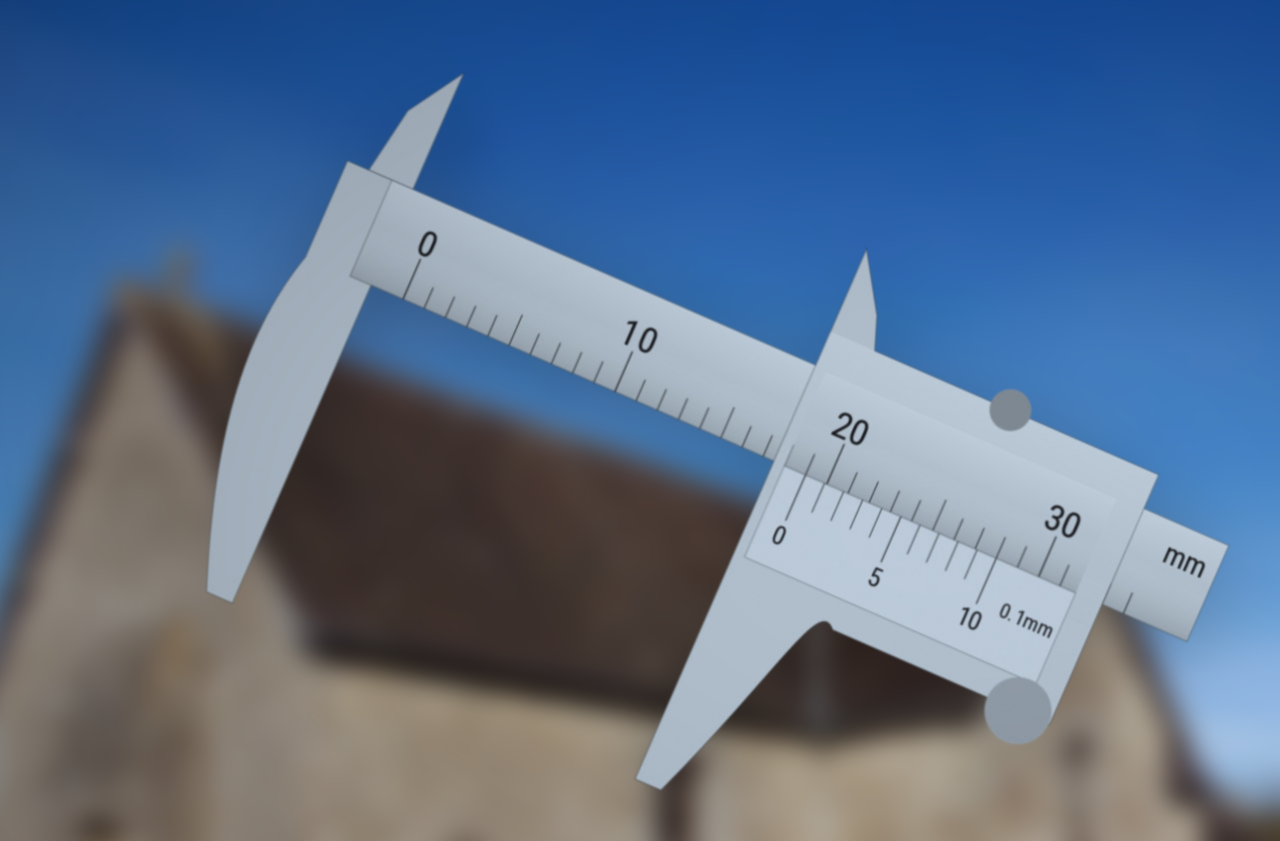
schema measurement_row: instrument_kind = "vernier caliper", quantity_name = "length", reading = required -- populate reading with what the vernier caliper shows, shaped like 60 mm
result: 19.0 mm
